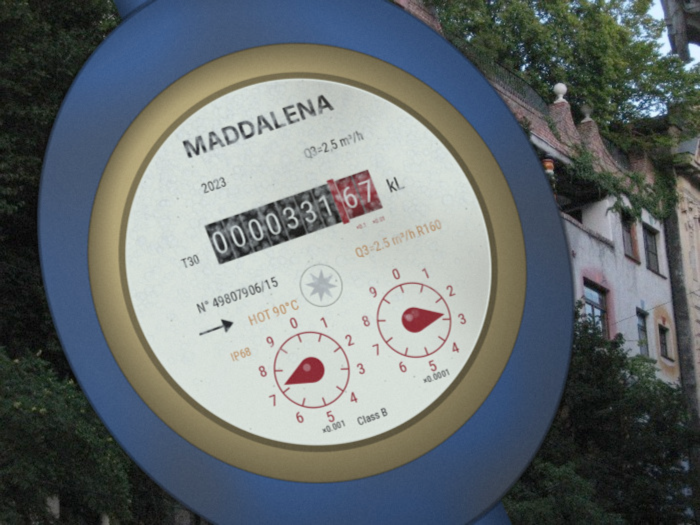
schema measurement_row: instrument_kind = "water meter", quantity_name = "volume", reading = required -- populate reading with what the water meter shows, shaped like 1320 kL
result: 331.6772 kL
